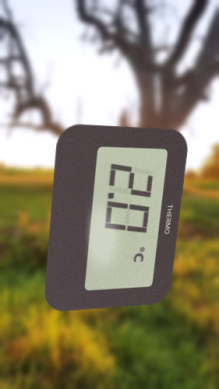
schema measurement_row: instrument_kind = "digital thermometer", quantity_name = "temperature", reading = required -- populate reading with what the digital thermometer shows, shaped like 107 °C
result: 2.0 °C
